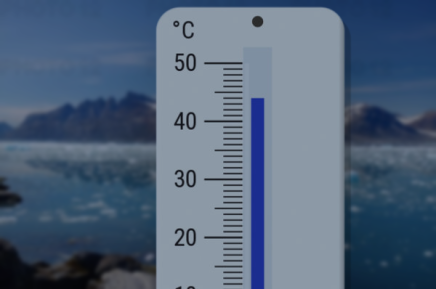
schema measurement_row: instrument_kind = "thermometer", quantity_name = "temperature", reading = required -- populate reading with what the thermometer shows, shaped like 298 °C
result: 44 °C
